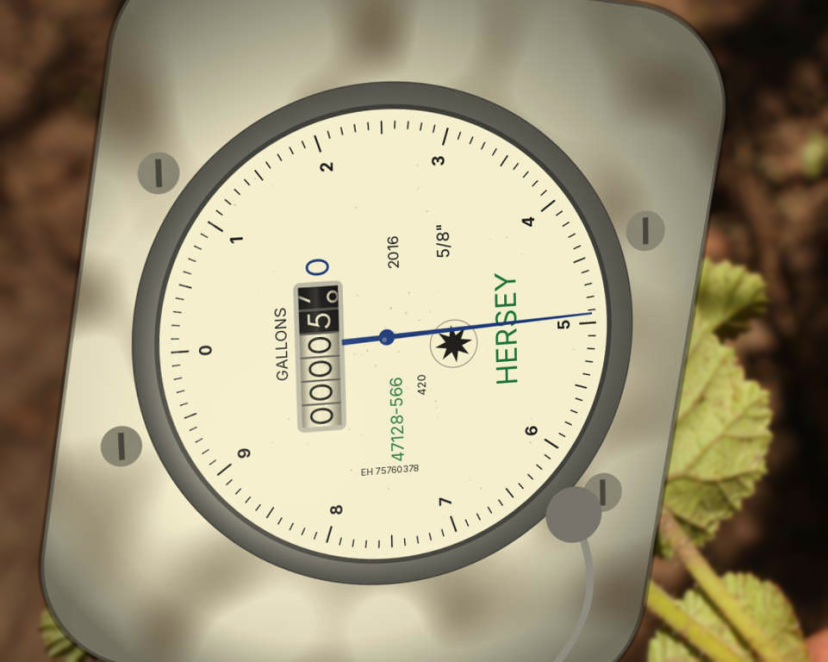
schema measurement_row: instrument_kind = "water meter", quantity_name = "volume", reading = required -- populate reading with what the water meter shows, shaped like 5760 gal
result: 574.9 gal
